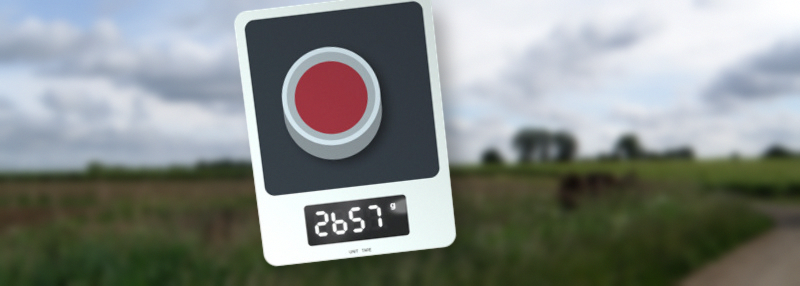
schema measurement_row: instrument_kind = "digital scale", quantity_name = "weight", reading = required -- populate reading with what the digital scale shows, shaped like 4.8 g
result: 2657 g
